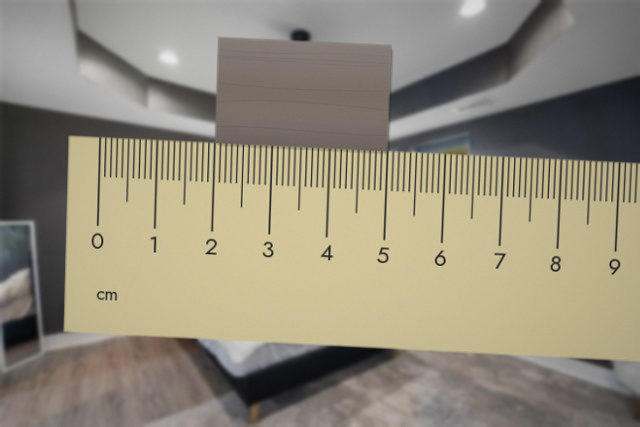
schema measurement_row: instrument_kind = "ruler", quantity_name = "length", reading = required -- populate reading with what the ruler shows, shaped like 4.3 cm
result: 3 cm
